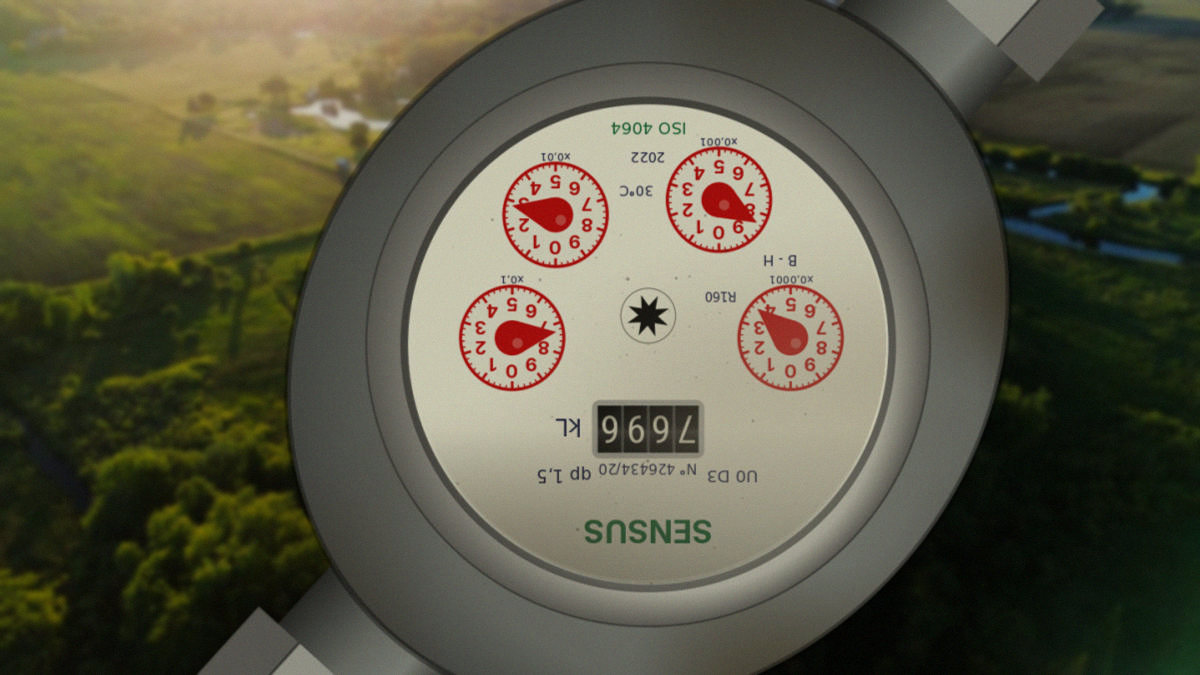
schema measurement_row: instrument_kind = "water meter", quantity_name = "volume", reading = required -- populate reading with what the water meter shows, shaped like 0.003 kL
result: 7696.7283 kL
